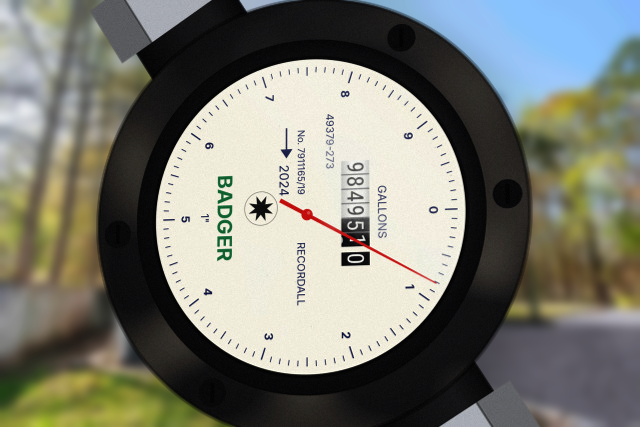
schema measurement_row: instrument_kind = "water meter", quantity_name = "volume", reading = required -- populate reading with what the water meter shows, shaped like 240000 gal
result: 9849510.8 gal
